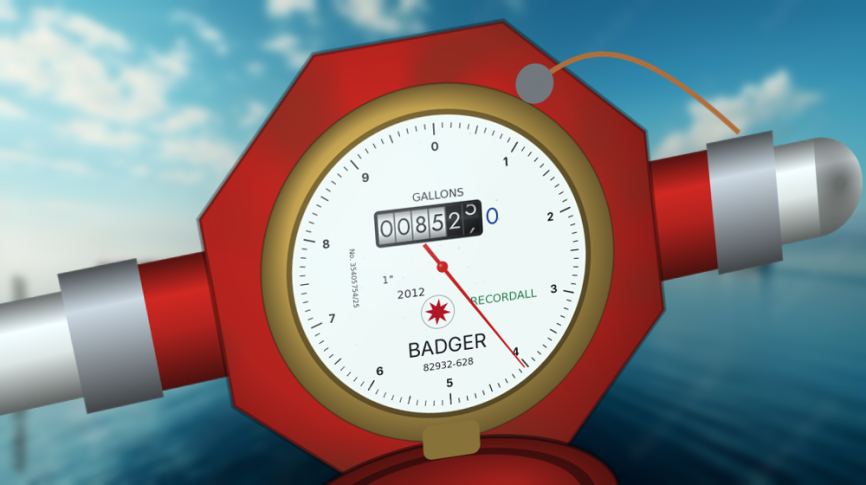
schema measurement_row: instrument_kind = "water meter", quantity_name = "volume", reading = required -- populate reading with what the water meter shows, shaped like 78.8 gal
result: 85254.0 gal
